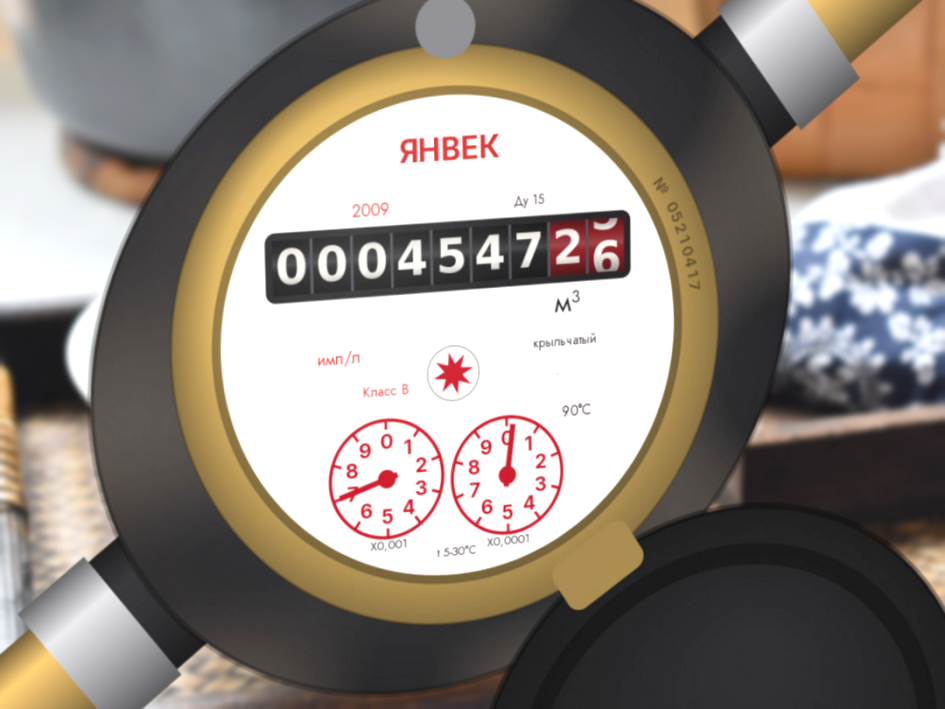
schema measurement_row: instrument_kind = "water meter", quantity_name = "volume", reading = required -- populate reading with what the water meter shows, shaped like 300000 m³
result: 4547.2570 m³
